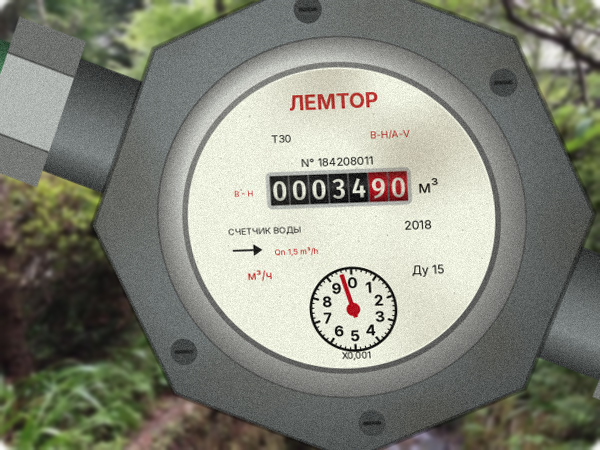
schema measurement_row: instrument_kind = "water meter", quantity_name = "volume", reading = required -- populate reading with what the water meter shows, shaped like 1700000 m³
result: 34.899 m³
